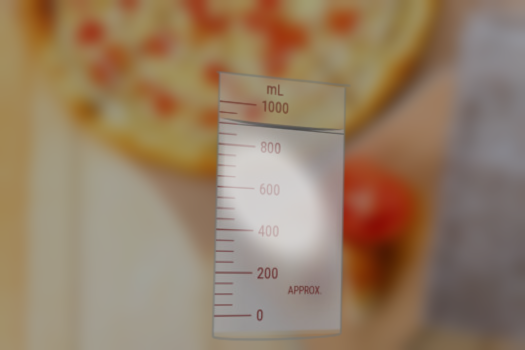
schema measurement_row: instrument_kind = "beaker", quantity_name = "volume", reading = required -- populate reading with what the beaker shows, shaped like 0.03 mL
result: 900 mL
